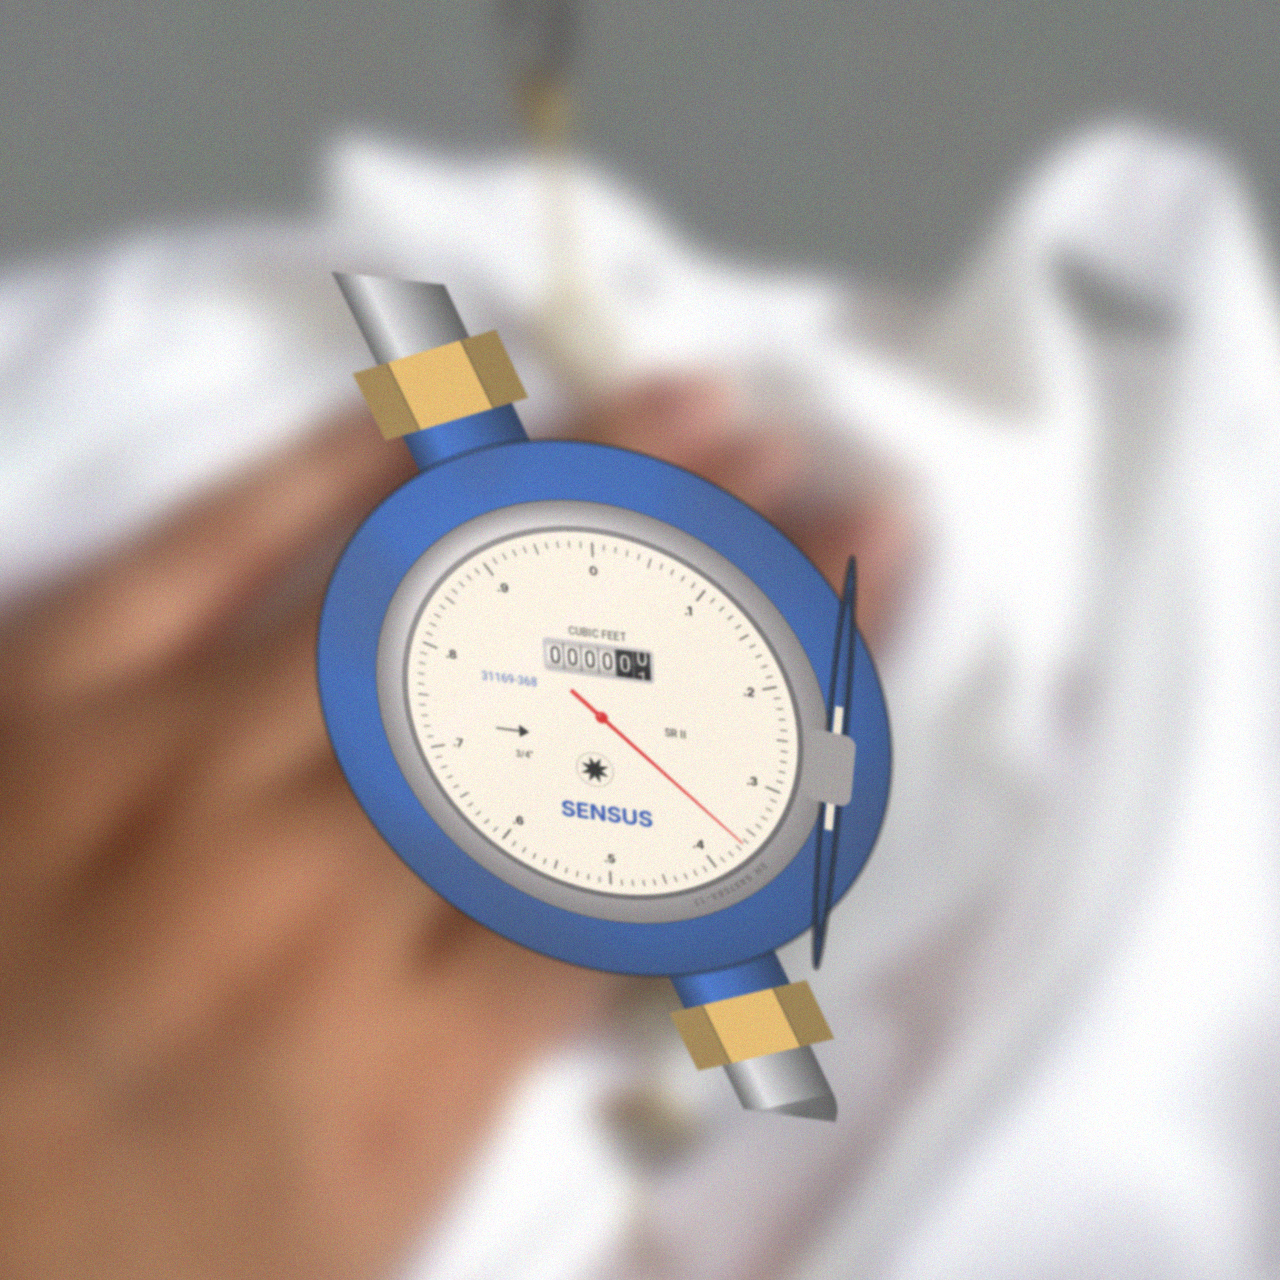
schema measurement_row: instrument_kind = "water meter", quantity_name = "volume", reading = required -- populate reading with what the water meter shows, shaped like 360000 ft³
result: 0.36 ft³
